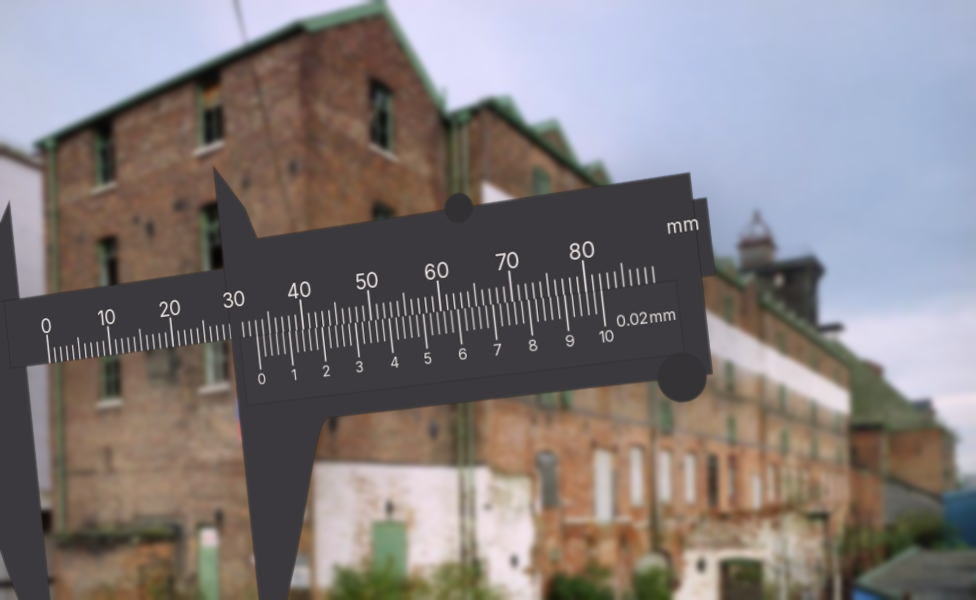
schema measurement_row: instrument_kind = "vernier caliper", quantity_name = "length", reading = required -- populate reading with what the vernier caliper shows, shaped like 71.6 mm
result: 33.0 mm
